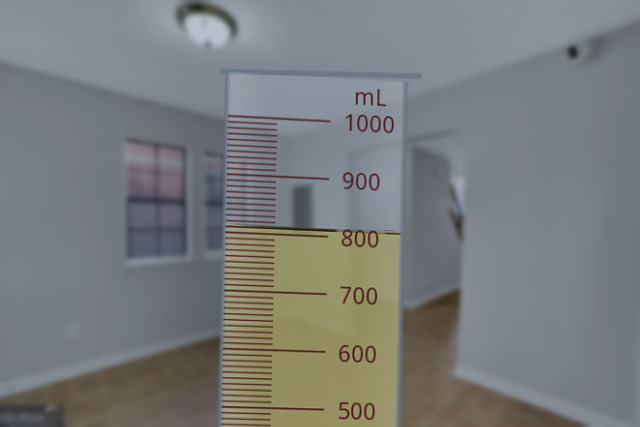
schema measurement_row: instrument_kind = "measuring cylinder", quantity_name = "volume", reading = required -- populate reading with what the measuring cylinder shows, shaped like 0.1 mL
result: 810 mL
